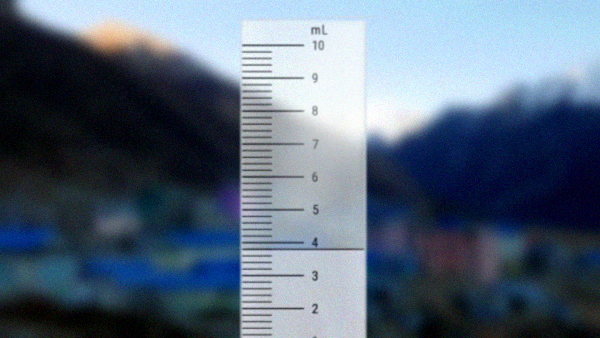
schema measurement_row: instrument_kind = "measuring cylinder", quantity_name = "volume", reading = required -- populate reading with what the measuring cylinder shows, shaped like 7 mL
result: 3.8 mL
